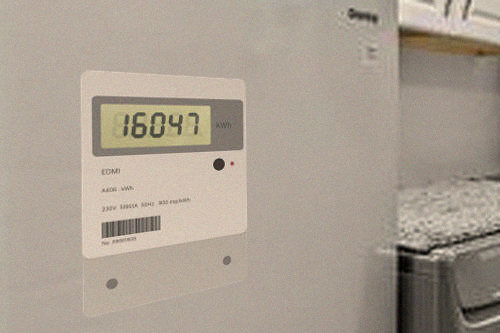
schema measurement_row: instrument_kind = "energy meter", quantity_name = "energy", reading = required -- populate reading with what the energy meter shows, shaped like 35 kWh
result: 16047 kWh
